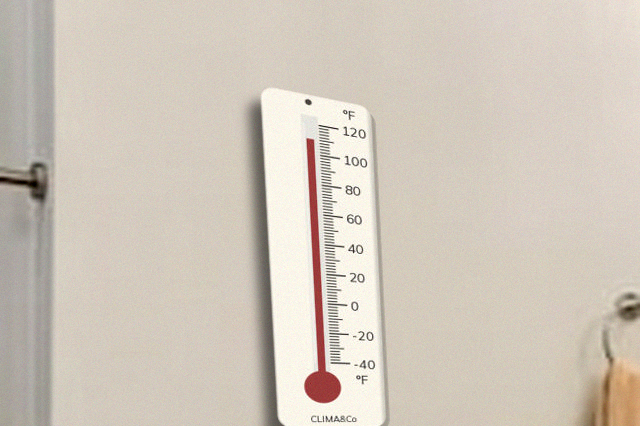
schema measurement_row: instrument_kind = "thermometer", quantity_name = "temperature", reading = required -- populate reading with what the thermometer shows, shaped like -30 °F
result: 110 °F
